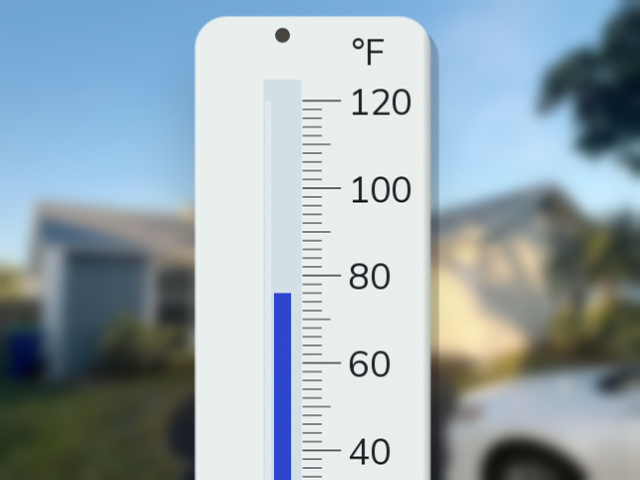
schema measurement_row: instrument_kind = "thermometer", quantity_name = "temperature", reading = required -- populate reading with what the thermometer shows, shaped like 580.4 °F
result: 76 °F
